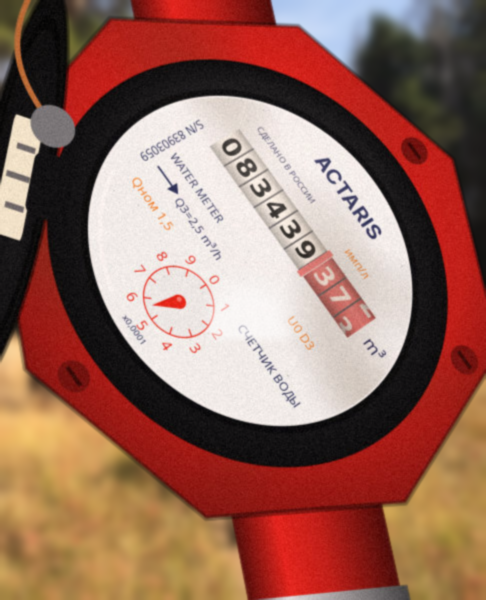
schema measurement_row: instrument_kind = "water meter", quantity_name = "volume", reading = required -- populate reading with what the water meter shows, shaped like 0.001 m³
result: 83439.3725 m³
